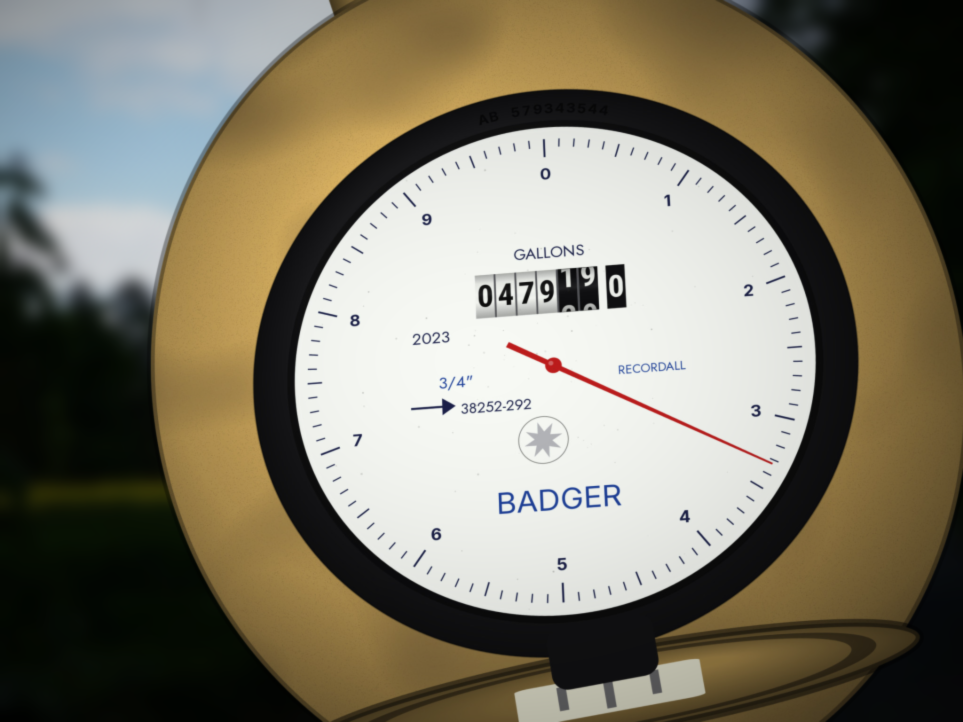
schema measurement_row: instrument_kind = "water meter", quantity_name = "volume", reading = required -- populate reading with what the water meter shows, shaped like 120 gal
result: 479193.3 gal
